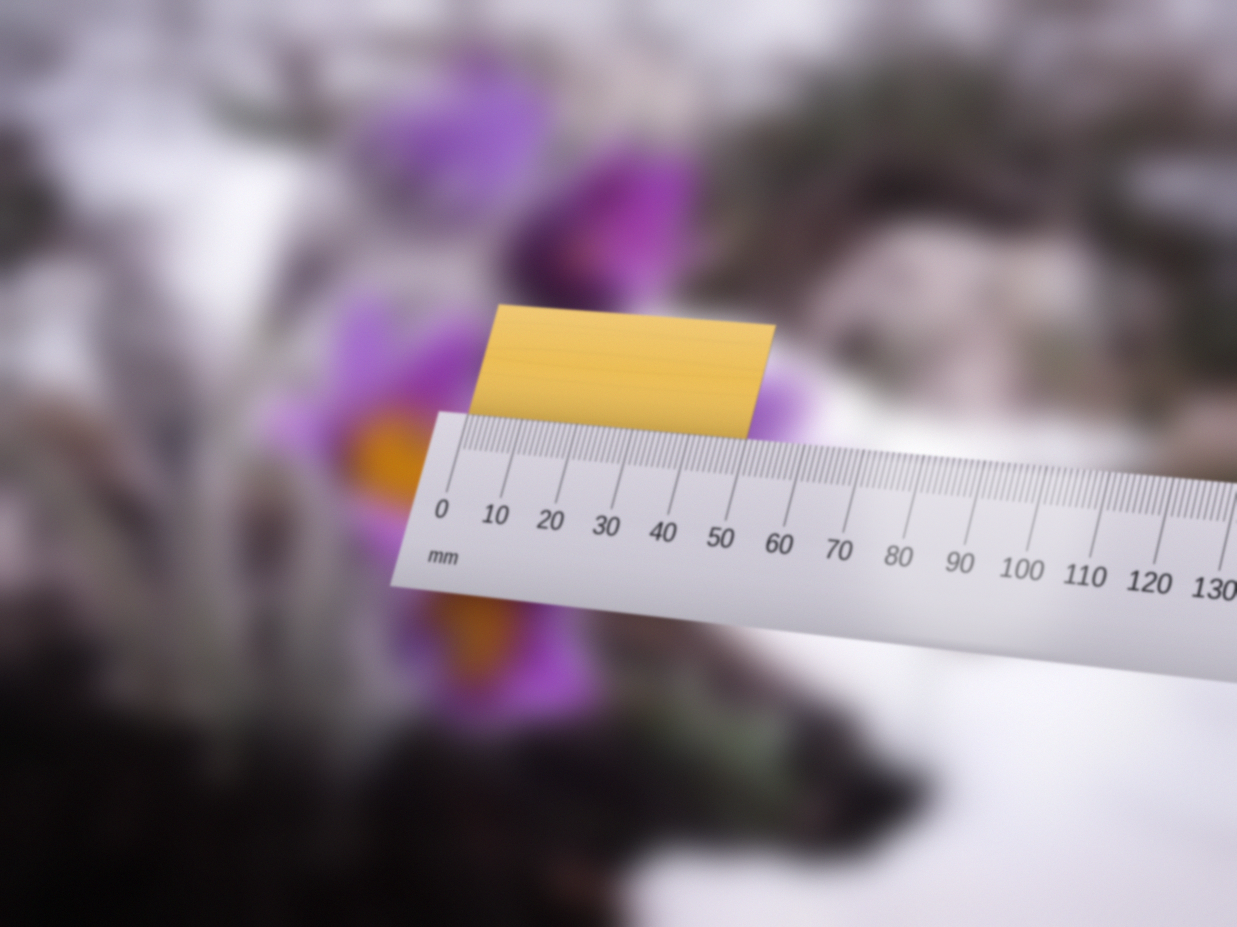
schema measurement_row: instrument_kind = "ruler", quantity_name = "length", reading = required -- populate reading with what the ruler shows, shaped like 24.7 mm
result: 50 mm
